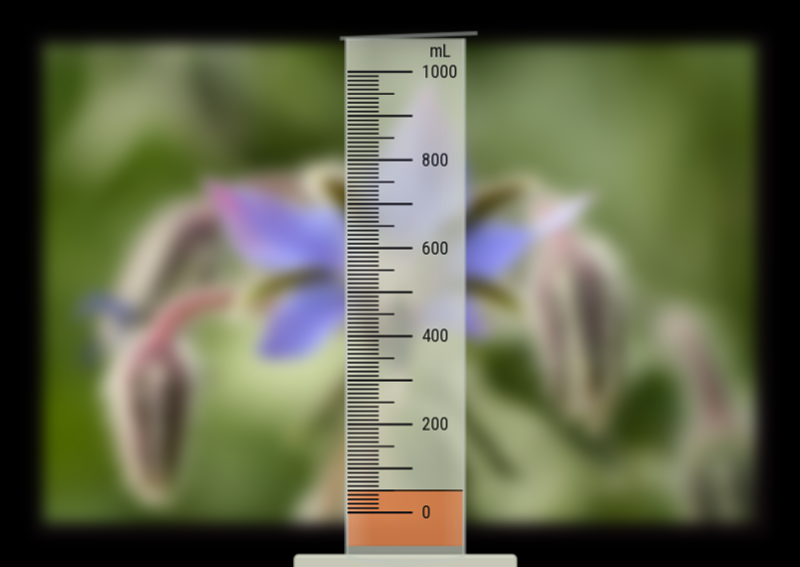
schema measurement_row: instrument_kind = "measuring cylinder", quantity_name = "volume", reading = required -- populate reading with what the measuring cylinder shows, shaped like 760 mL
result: 50 mL
